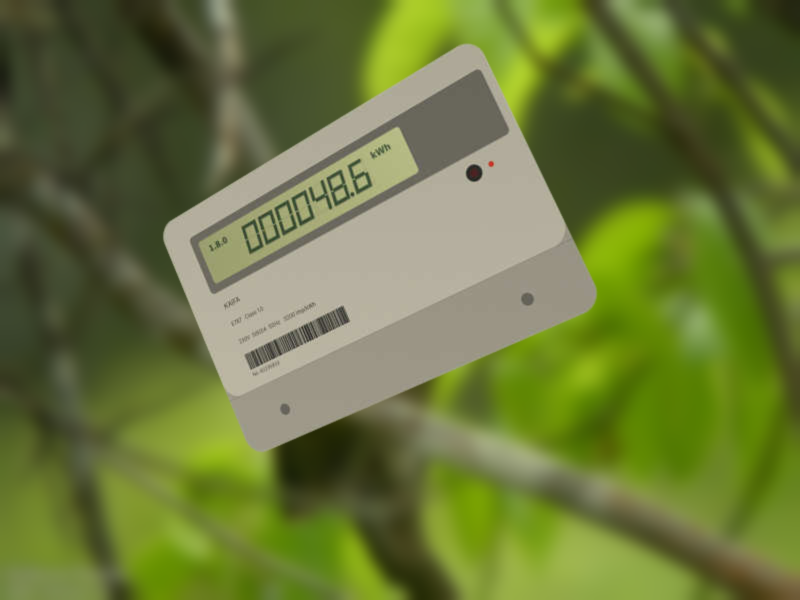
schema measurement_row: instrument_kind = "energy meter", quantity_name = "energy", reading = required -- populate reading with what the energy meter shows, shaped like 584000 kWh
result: 48.6 kWh
